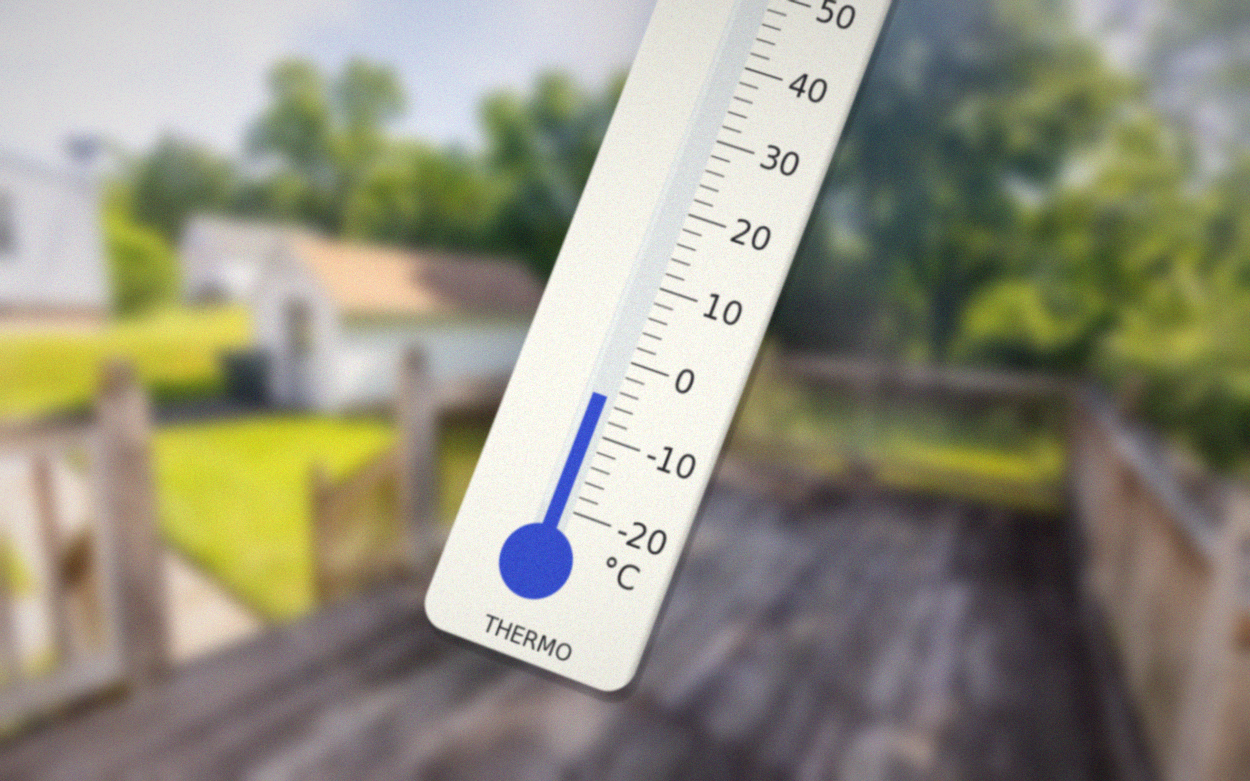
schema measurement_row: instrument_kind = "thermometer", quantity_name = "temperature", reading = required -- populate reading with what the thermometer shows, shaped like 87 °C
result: -5 °C
